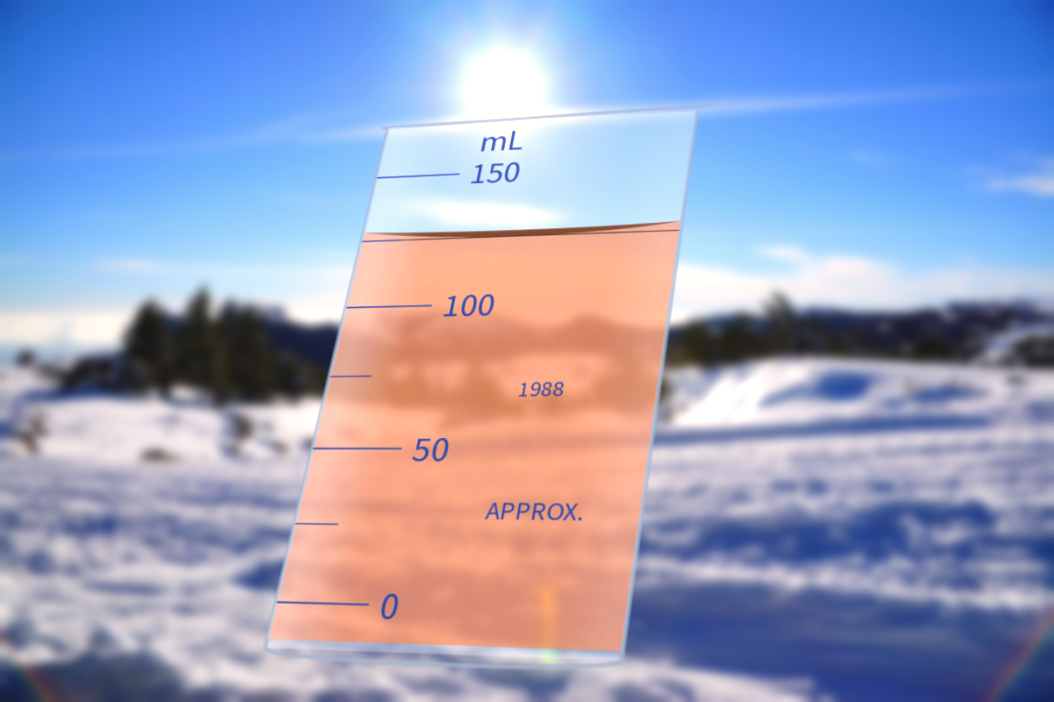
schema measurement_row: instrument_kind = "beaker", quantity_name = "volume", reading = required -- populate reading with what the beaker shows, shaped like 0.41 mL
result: 125 mL
